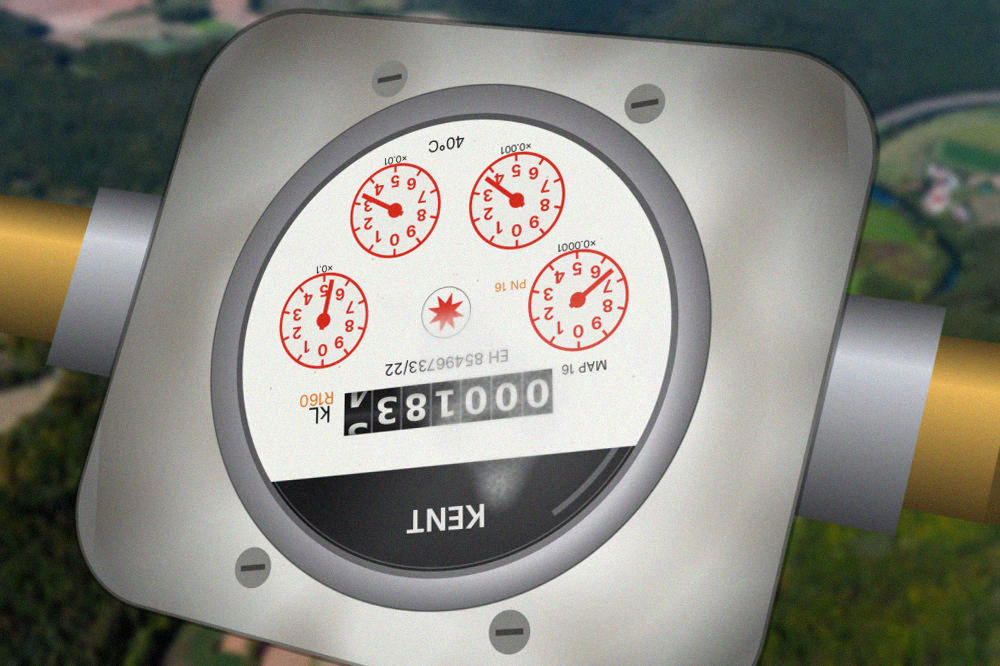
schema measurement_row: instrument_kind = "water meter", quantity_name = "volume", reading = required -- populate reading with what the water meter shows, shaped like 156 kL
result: 1833.5336 kL
